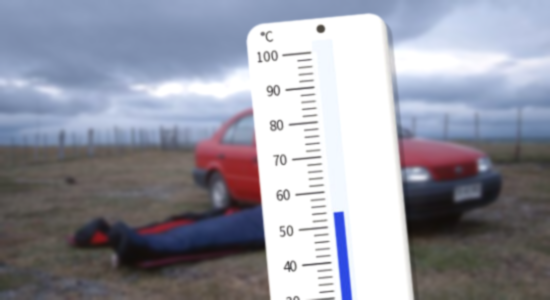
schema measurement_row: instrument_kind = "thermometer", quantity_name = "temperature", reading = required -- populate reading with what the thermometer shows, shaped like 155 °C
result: 54 °C
